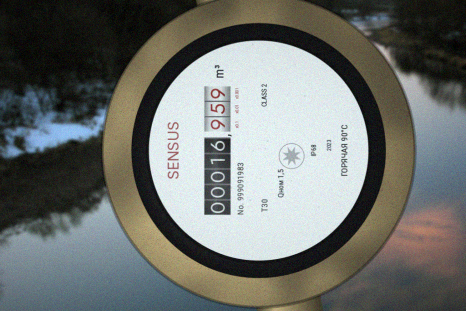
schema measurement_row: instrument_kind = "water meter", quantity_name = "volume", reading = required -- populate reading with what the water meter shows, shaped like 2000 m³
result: 16.959 m³
